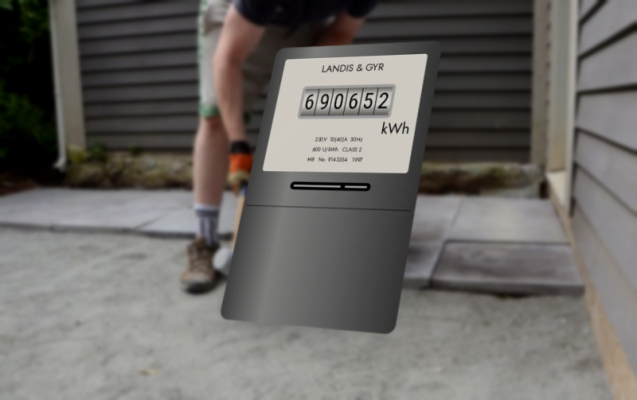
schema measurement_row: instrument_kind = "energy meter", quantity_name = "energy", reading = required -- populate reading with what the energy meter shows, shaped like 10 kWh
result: 690652 kWh
